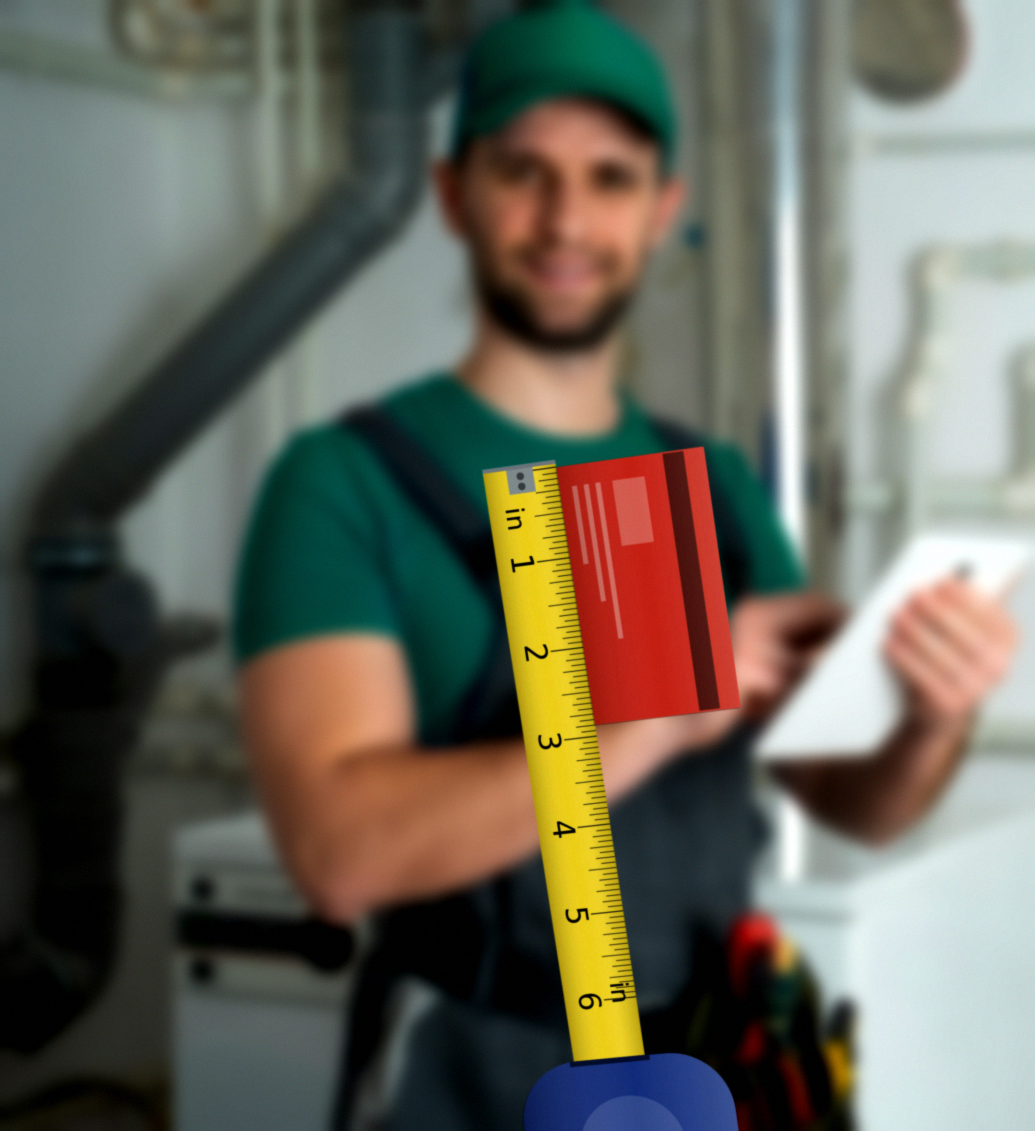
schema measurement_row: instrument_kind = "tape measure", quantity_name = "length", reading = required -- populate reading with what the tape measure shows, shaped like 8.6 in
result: 2.875 in
